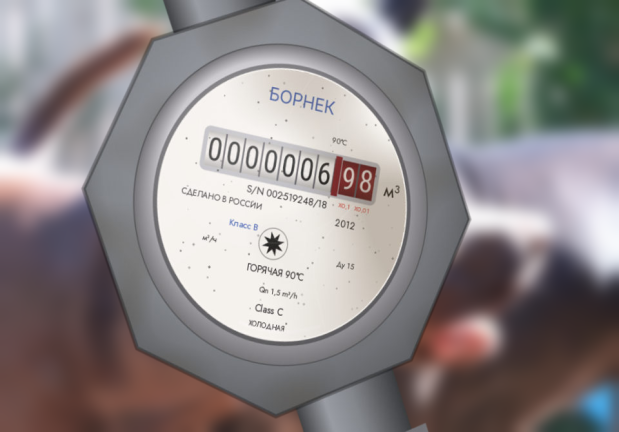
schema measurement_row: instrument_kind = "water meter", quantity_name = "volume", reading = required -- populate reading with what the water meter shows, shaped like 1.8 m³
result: 6.98 m³
